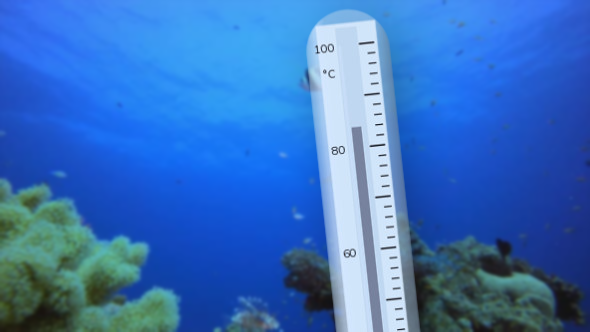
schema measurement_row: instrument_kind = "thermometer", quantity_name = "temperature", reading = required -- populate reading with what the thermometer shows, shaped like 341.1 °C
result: 84 °C
